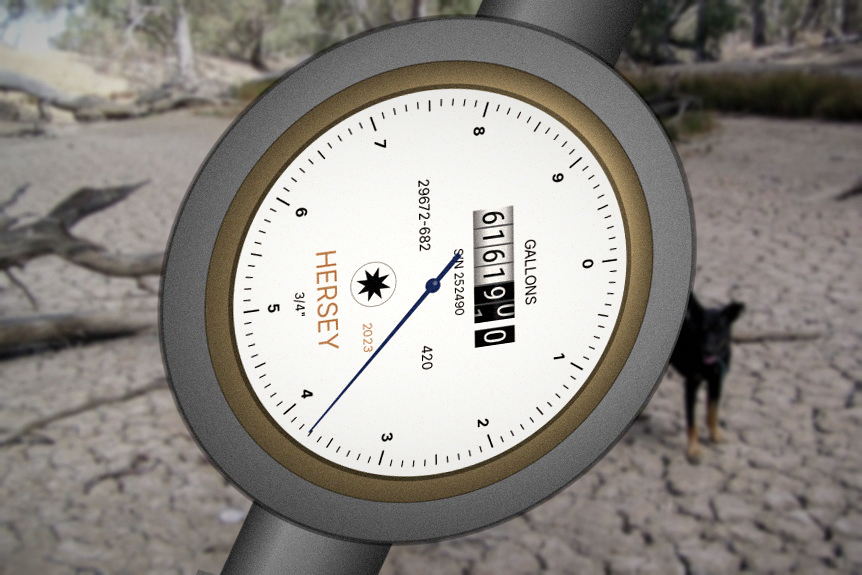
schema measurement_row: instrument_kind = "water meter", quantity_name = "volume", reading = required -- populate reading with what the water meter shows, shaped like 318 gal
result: 6161903.7 gal
